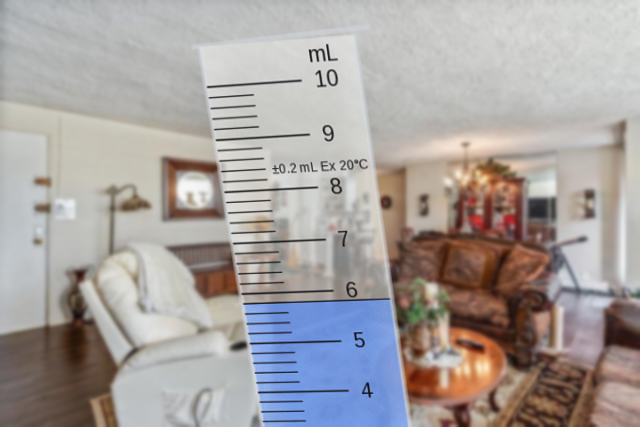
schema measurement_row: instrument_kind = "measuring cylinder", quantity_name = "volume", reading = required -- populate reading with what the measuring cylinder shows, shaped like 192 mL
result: 5.8 mL
